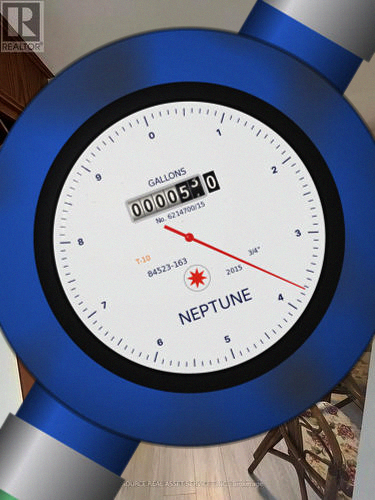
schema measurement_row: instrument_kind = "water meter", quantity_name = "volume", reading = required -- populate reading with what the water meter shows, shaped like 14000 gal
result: 533.7 gal
